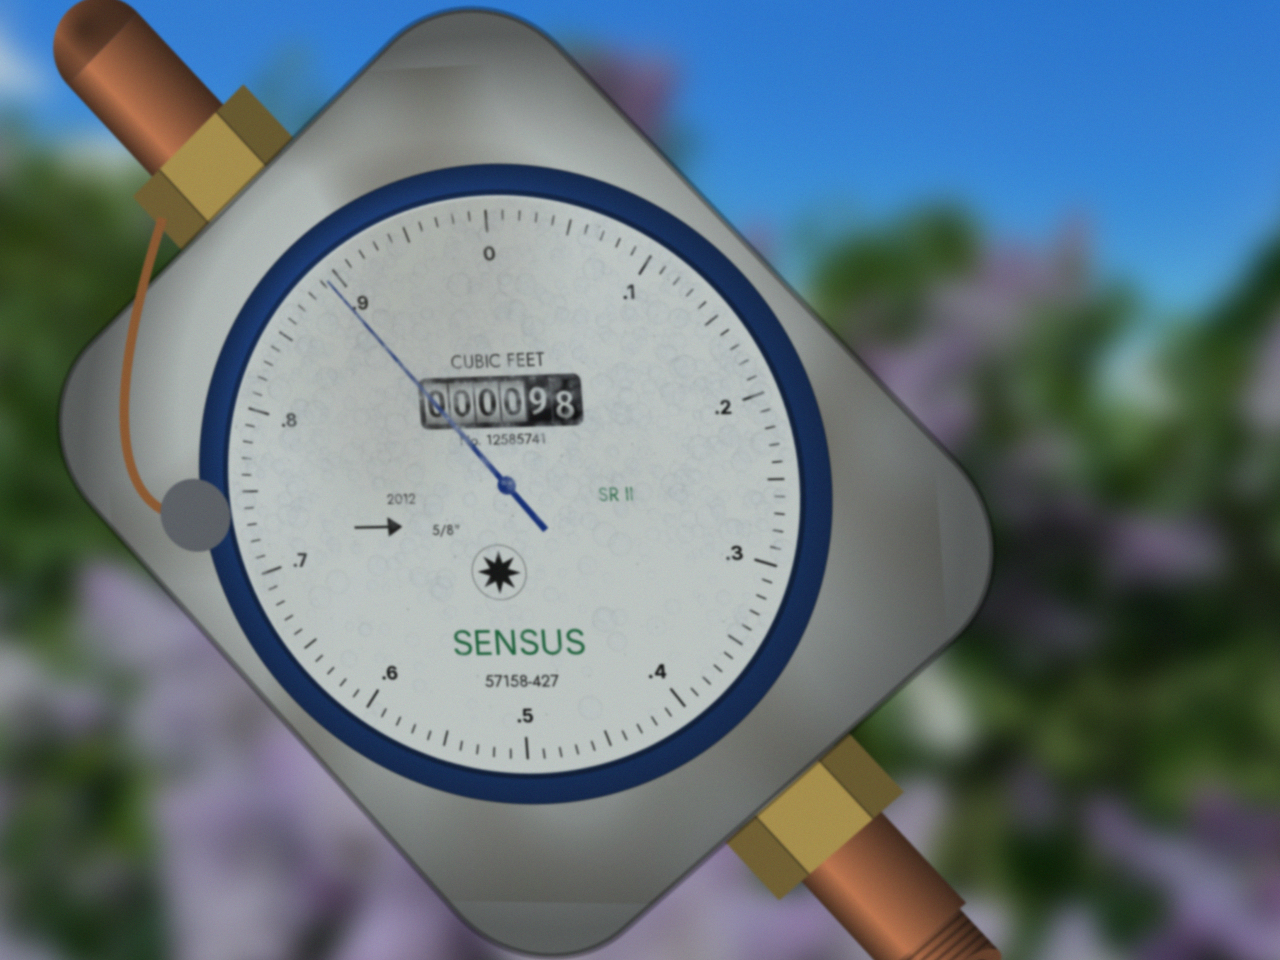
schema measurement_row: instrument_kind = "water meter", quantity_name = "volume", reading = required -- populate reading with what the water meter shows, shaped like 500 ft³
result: 97.89 ft³
